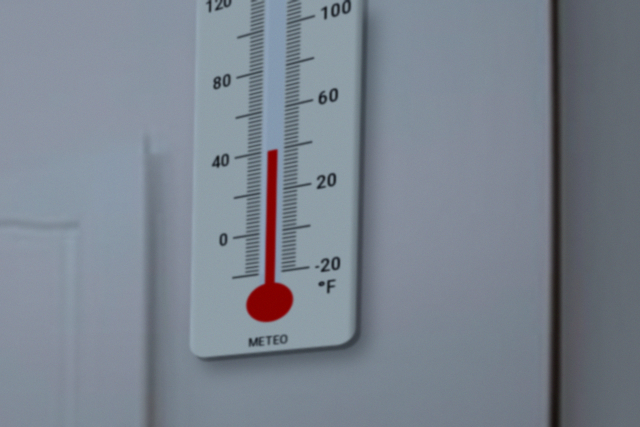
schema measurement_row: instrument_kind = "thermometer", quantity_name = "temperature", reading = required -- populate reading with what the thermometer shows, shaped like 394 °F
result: 40 °F
